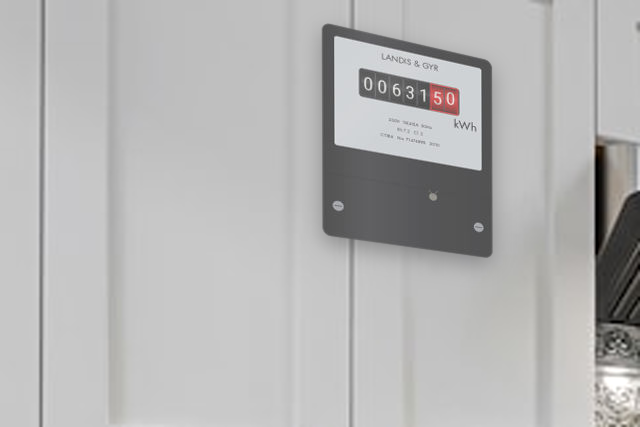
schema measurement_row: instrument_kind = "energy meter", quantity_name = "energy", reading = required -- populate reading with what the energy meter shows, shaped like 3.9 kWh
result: 631.50 kWh
